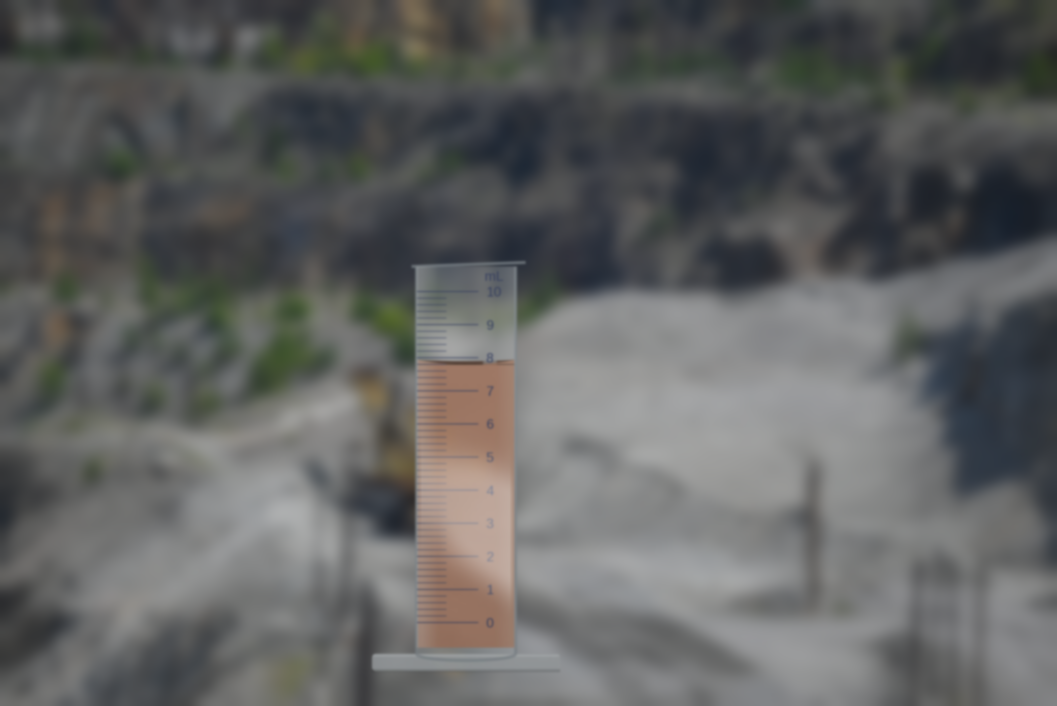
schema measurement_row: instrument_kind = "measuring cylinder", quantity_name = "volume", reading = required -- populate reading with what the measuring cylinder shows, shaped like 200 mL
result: 7.8 mL
